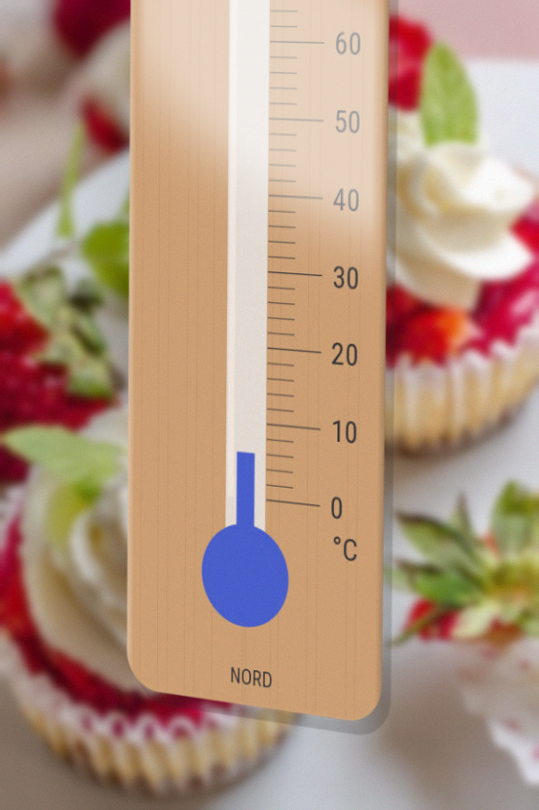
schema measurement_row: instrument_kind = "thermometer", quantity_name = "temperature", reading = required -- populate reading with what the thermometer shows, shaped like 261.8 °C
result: 6 °C
